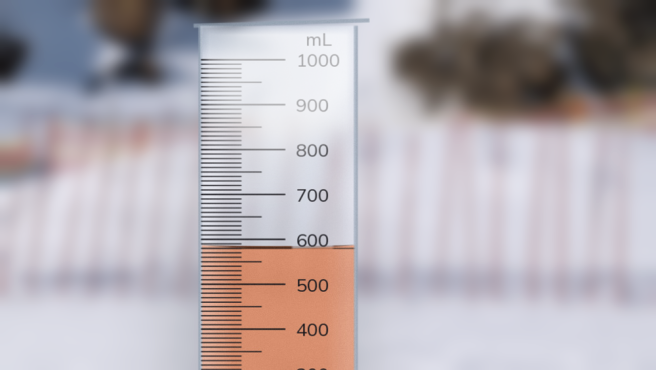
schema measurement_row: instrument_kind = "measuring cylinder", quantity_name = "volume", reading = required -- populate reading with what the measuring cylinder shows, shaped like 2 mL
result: 580 mL
